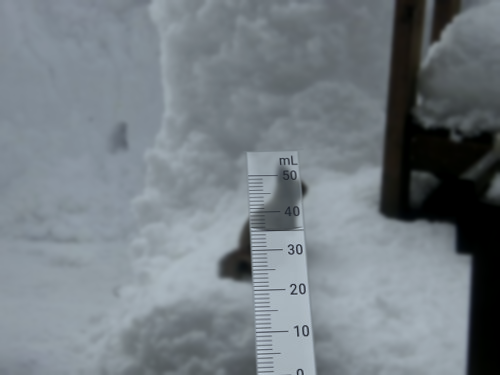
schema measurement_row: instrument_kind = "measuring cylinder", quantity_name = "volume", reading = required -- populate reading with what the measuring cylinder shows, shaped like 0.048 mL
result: 35 mL
